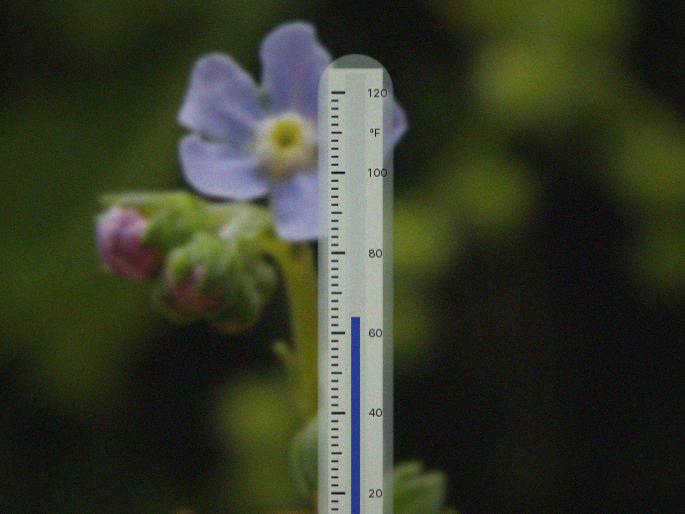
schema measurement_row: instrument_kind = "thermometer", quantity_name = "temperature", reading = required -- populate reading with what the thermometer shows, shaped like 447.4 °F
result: 64 °F
